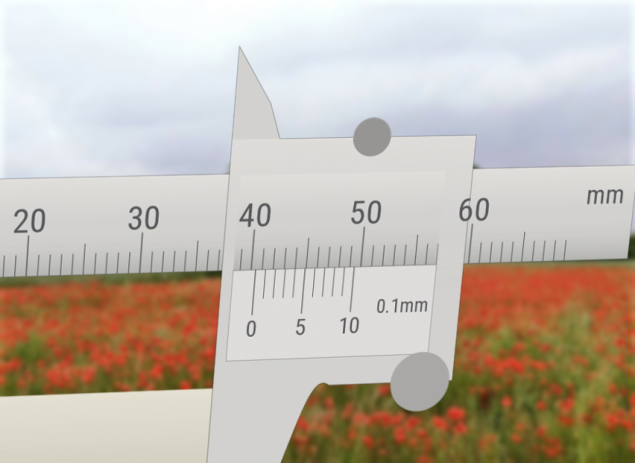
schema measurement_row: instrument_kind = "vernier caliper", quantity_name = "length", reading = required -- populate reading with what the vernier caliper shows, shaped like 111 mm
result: 40.4 mm
